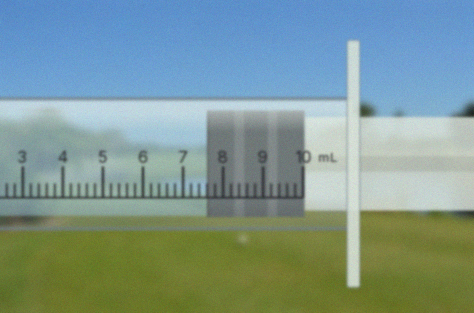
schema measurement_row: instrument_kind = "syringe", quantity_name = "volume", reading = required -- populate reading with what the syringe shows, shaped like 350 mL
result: 7.6 mL
